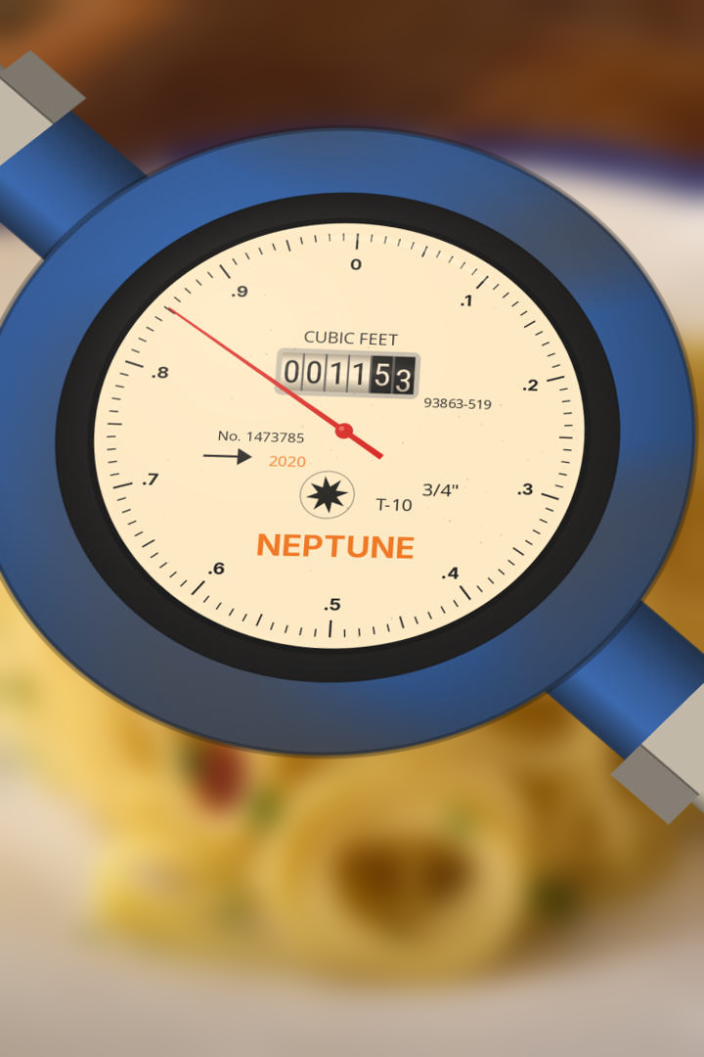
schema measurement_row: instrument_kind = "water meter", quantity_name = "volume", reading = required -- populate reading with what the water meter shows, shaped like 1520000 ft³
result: 1152.85 ft³
